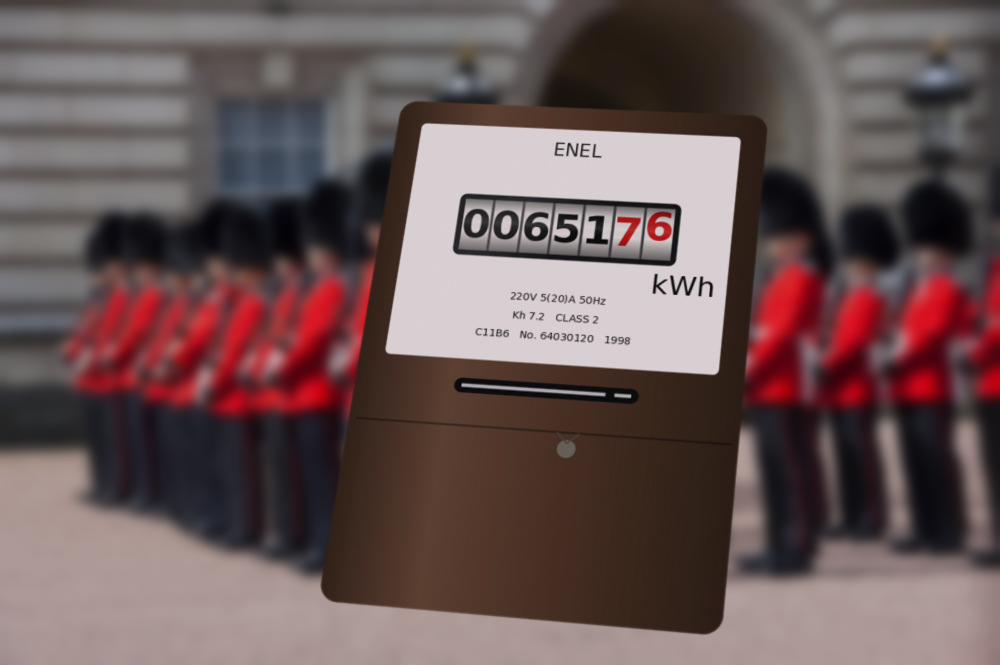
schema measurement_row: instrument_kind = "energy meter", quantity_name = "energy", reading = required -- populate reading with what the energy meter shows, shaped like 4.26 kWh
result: 651.76 kWh
